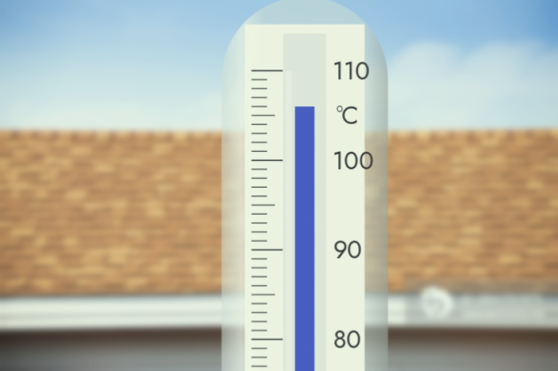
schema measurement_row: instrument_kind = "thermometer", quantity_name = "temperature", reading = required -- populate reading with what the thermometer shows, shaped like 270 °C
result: 106 °C
